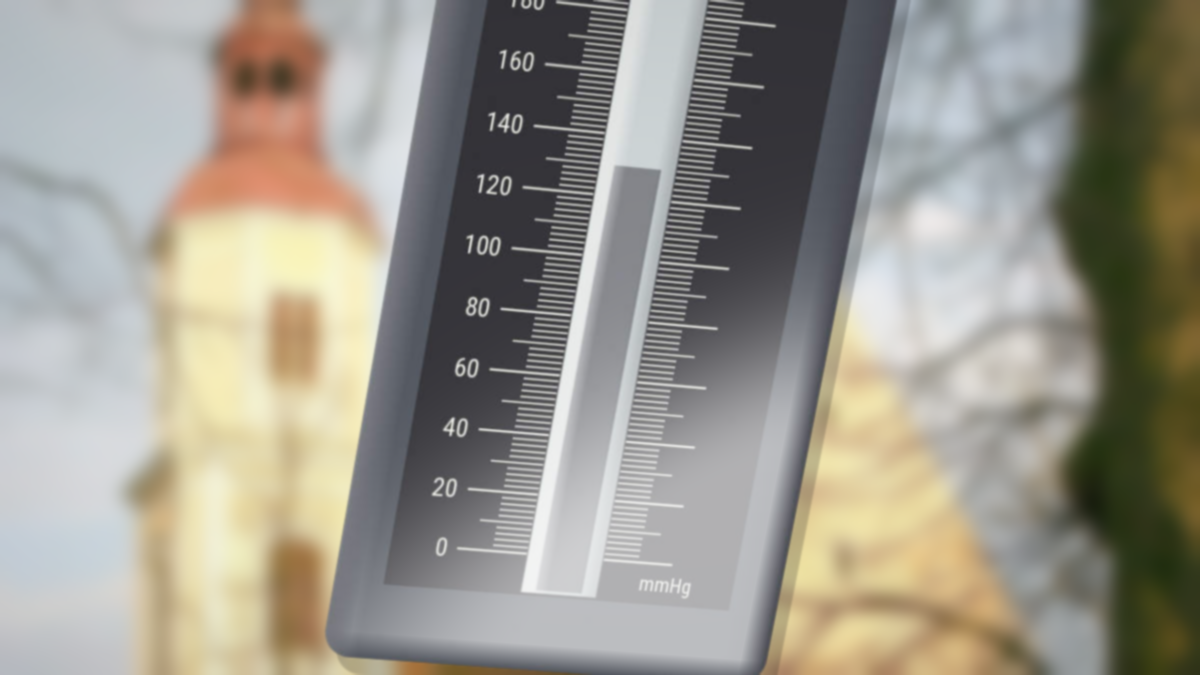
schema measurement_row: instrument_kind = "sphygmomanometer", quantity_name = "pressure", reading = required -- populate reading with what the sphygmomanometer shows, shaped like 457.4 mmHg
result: 130 mmHg
